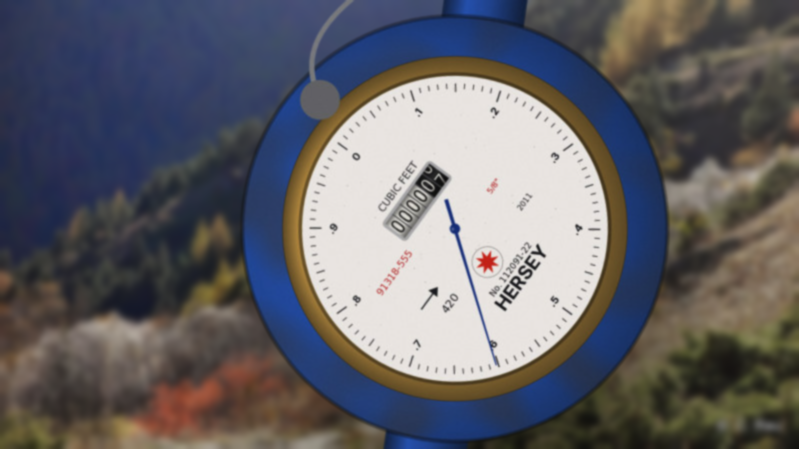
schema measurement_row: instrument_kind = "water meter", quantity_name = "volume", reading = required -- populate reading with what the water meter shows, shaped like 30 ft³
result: 6.60 ft³
